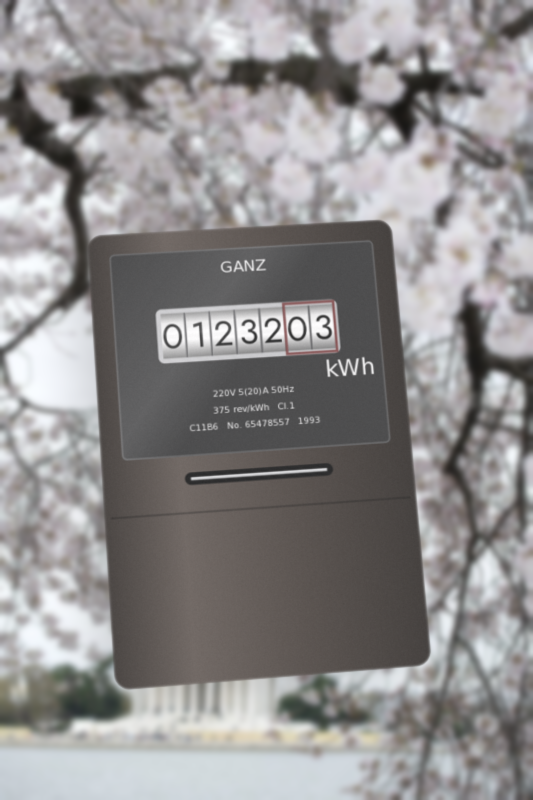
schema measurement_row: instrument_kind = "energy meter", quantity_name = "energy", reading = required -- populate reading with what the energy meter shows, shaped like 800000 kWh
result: 1232.03 kWh
